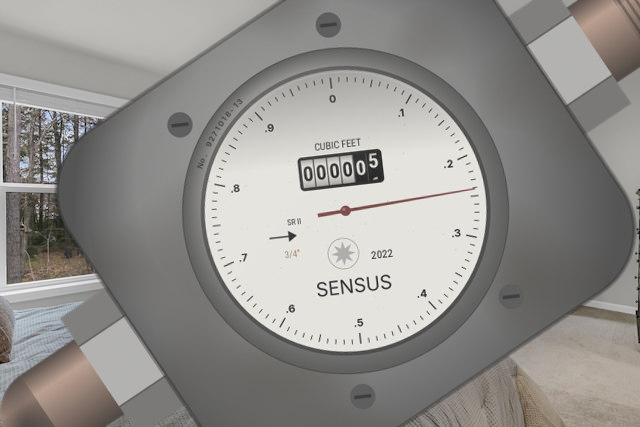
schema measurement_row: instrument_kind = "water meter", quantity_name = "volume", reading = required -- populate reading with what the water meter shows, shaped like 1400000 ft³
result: 5.24 ft³
